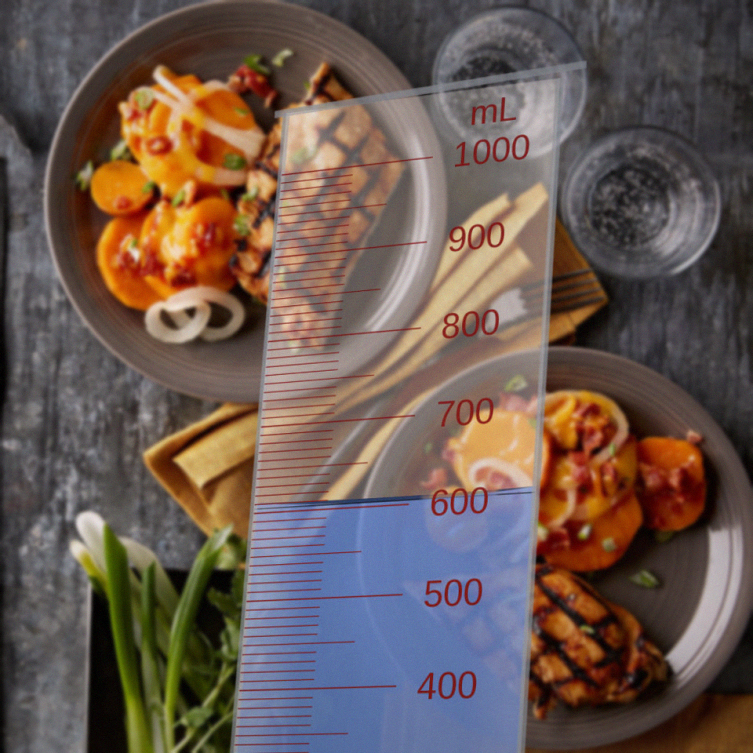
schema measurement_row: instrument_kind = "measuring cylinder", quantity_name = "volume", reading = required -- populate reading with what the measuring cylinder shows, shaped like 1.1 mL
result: 605 mL
